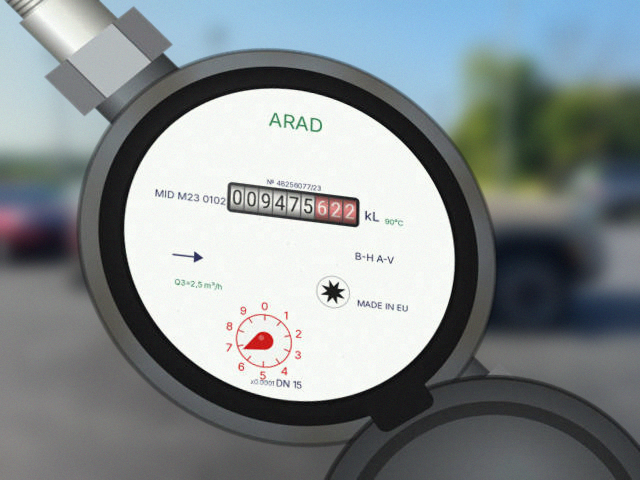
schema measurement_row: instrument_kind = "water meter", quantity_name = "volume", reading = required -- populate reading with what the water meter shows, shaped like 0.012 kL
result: 9475.6226 kL
